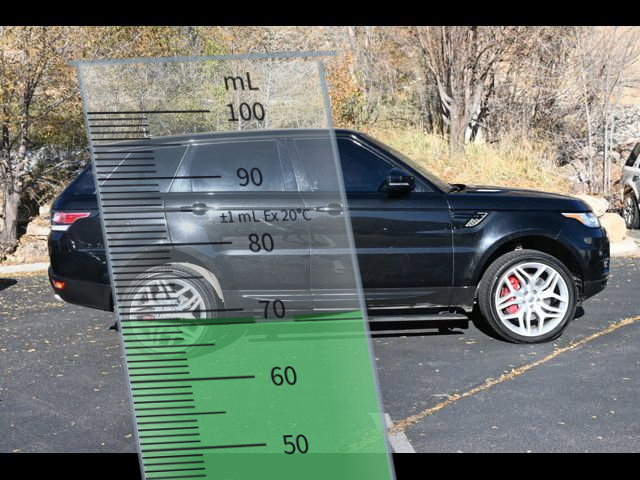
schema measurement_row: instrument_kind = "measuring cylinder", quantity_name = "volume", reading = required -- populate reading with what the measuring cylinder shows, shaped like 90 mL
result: 68 mL
